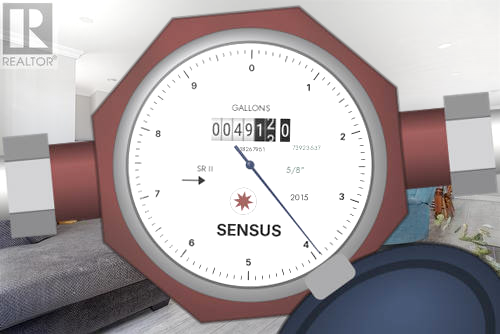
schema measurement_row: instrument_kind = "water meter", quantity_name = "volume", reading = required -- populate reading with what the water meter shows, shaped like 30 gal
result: 49123.9 gal
